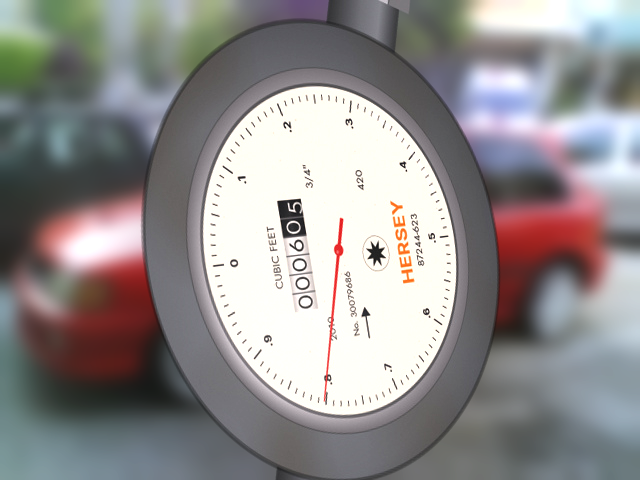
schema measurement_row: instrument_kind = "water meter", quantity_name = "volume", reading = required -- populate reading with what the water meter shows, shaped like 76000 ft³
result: 604.80 ft³
